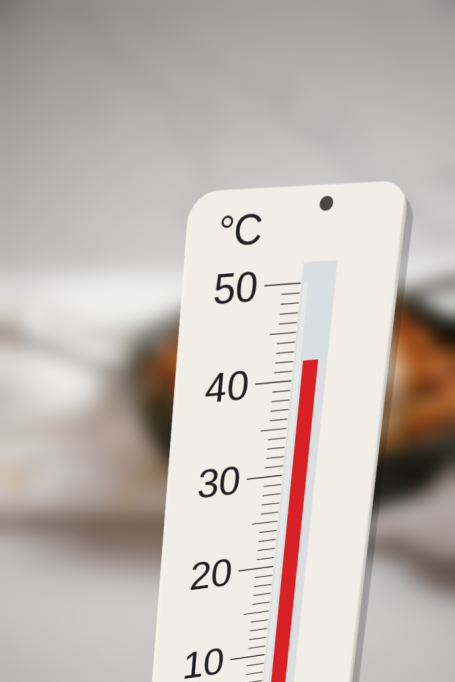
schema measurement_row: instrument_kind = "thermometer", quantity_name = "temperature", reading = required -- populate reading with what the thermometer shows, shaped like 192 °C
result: 42 °C
